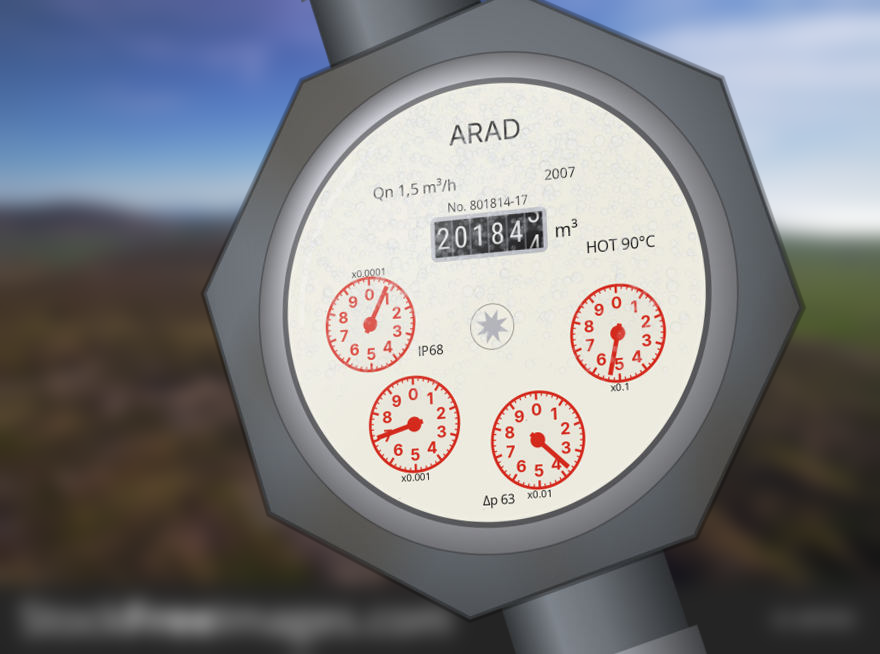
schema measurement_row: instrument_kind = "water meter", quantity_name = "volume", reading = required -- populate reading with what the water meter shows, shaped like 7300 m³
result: 201843.5370 m³
